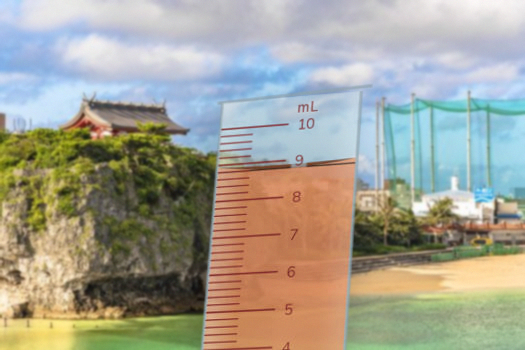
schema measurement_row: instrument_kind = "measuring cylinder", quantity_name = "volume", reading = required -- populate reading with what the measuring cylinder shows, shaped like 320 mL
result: 8.8 mL
